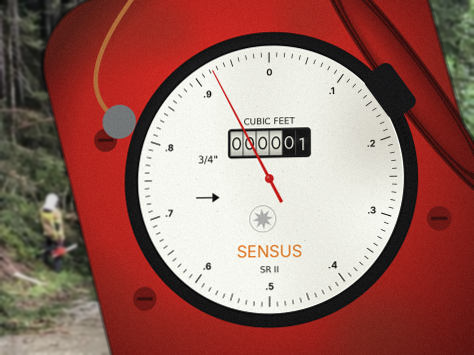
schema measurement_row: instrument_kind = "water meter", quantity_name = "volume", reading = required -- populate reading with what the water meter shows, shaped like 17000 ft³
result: 0.92 ft³
